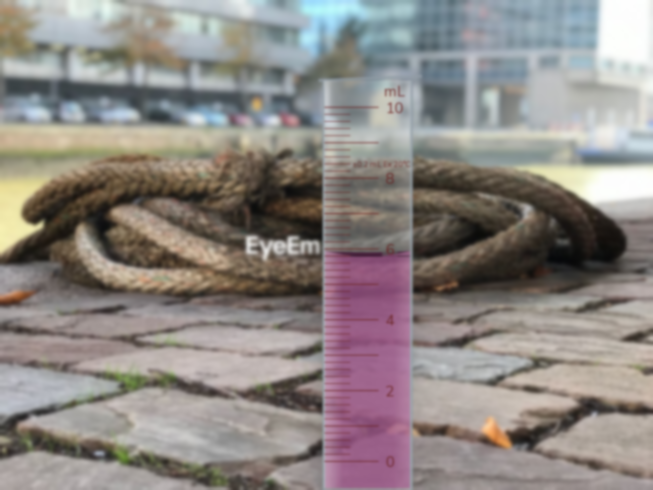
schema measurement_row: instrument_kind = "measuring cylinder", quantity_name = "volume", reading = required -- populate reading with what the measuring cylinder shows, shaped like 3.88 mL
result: 5.8 mL
